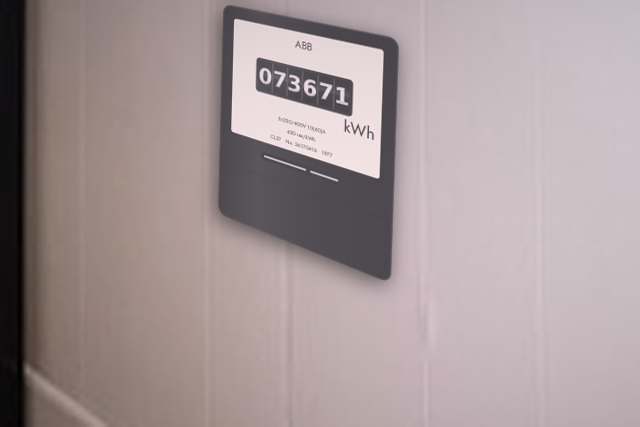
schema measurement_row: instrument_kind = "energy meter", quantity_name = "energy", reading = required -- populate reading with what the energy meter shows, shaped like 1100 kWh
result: 73671 kWh
